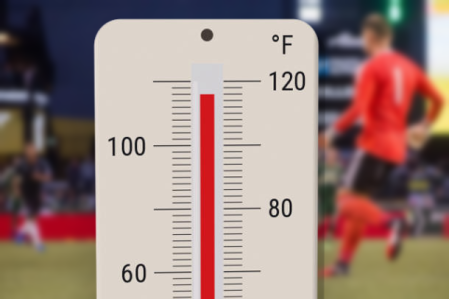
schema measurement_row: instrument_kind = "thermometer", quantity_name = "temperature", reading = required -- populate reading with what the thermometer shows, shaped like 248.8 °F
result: 116 °F
